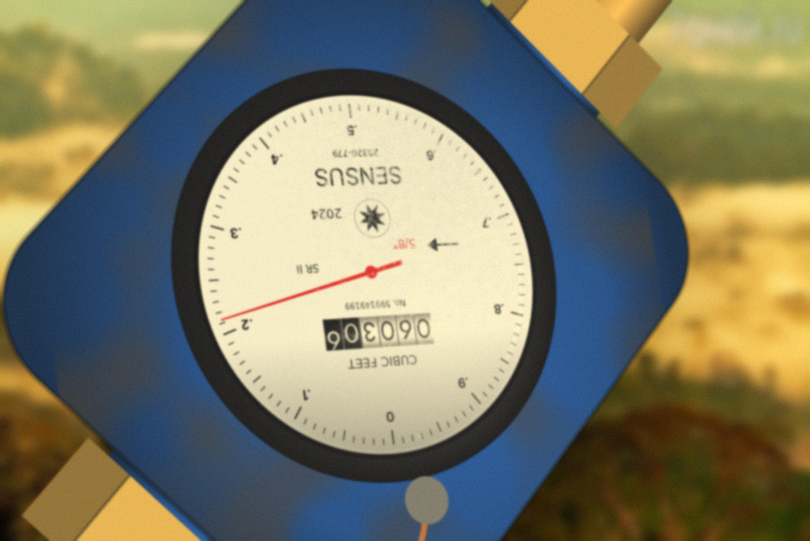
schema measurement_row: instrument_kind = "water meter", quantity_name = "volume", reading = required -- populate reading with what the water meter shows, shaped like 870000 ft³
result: 60306.21 ft³
